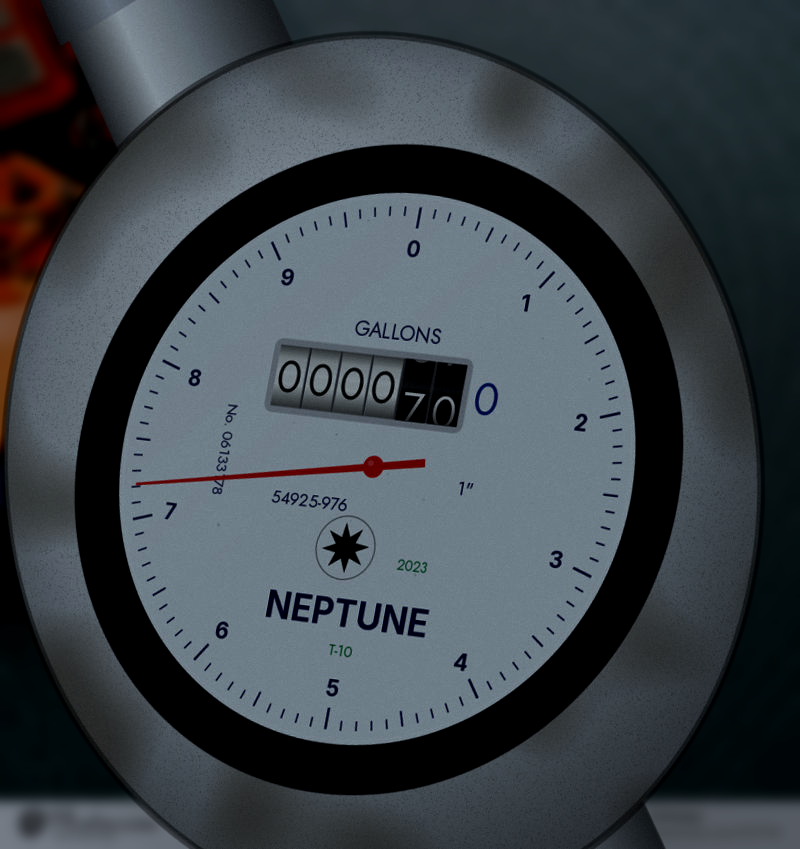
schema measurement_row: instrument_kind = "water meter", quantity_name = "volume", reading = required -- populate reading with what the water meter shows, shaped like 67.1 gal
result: 697.2 gal
